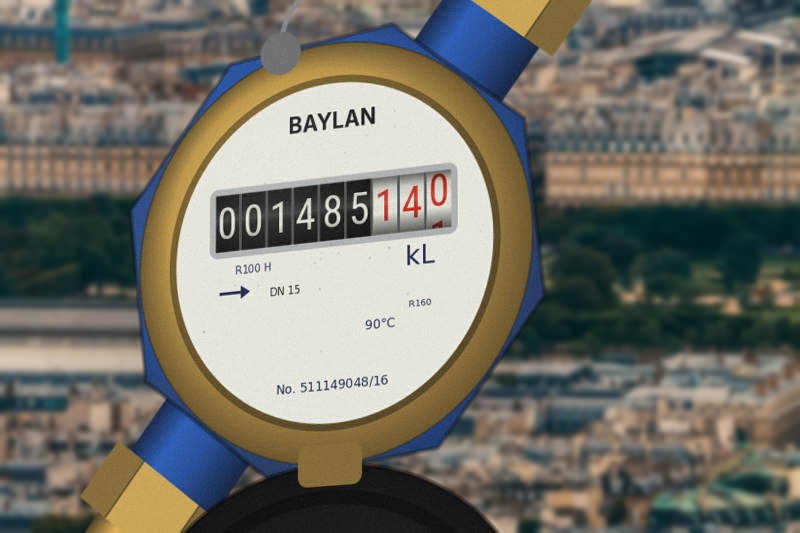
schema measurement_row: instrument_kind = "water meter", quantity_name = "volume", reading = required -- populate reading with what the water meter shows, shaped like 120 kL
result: 1485.140 kL
